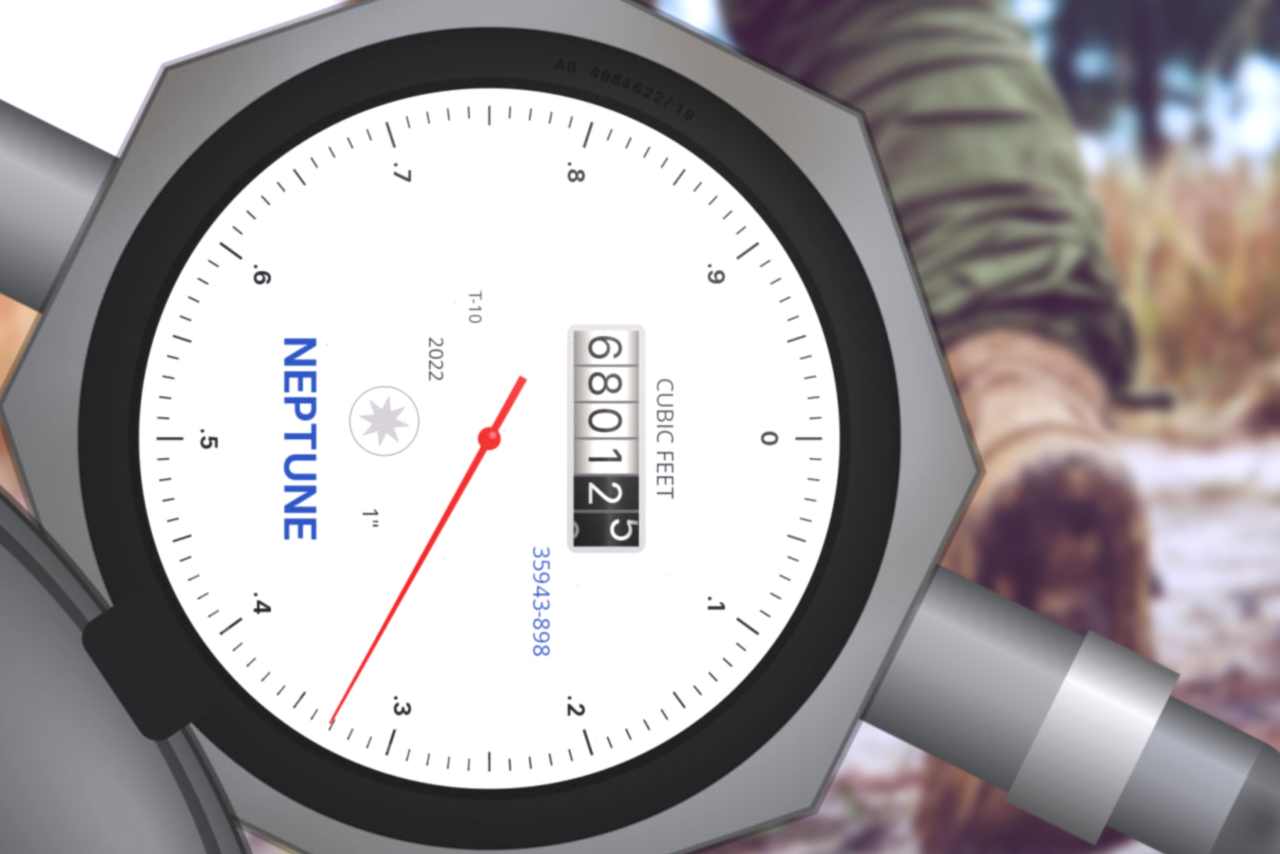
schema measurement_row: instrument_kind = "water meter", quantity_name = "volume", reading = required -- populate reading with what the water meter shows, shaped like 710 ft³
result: 680125.33 ft³
